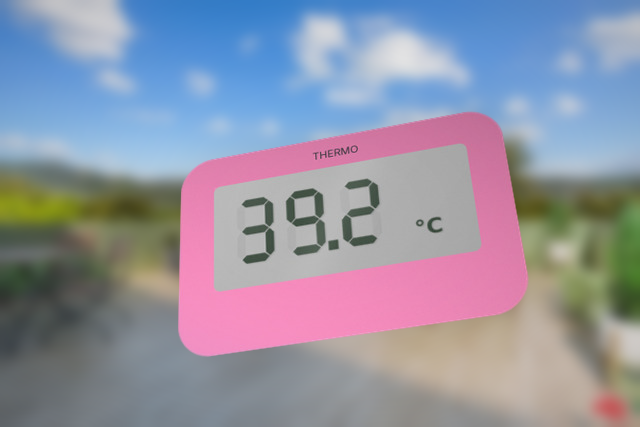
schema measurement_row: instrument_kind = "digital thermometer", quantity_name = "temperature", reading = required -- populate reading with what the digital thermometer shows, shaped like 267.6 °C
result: 39.2 °C
